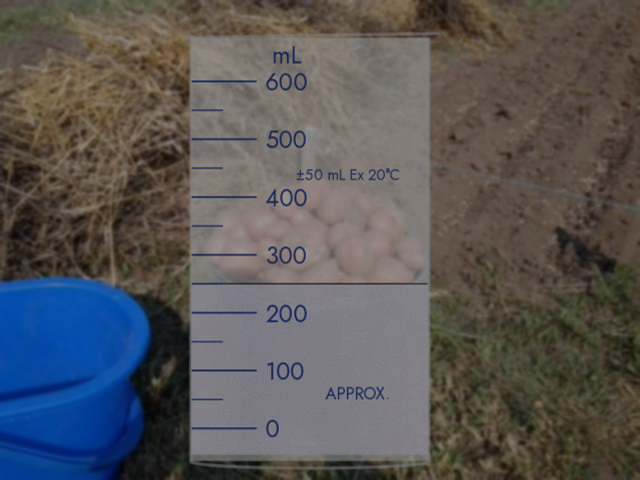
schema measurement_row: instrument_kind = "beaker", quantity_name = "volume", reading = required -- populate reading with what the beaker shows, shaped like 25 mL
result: 250 mL
